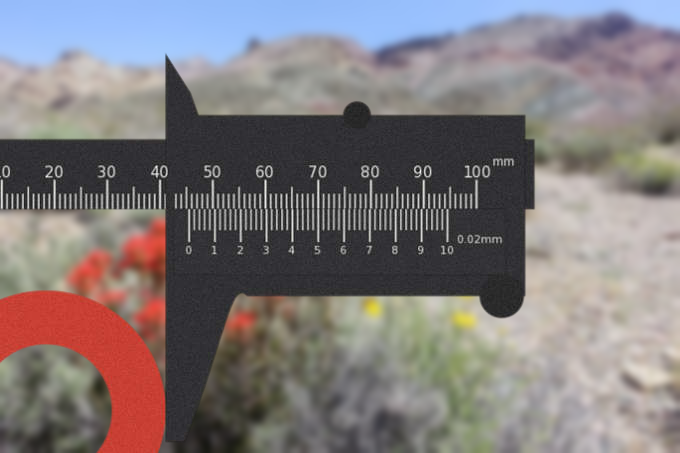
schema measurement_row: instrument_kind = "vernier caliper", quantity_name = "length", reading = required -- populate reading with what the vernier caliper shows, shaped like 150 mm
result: 45.5 mm
